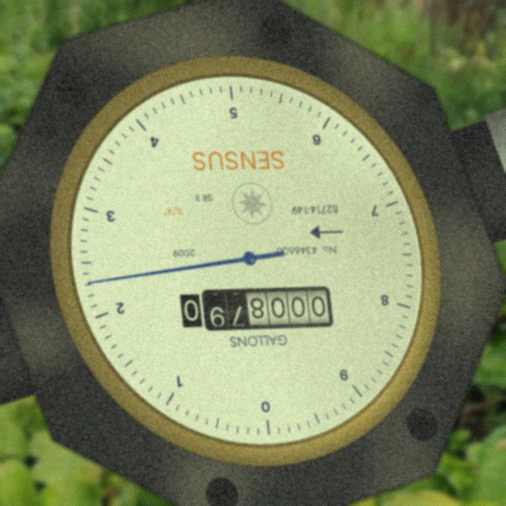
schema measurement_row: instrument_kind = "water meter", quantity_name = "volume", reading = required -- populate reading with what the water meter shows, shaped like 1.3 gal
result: 8792.3 gal
